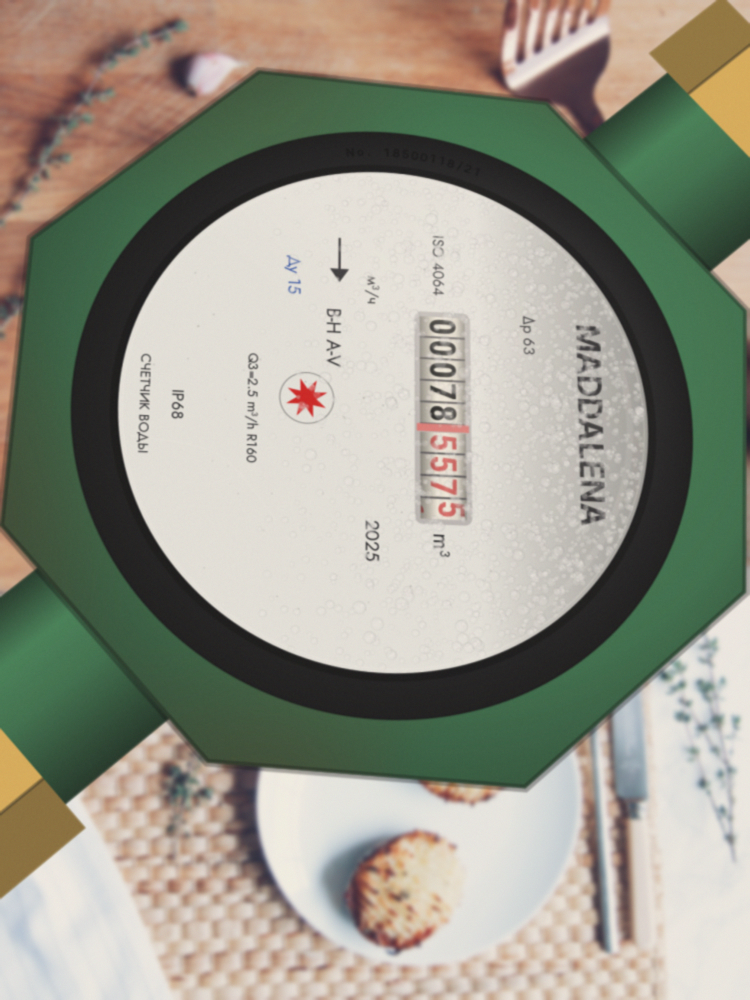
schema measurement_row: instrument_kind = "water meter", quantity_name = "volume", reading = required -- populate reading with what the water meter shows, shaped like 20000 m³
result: 78.5575 m³
